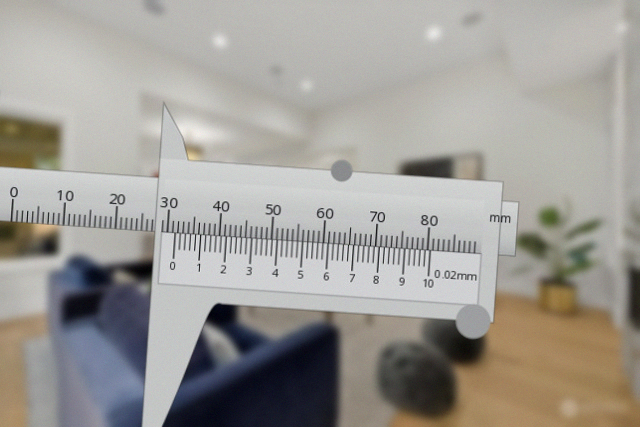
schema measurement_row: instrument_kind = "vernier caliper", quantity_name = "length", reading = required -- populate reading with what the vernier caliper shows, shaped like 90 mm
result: 31.5 mm
